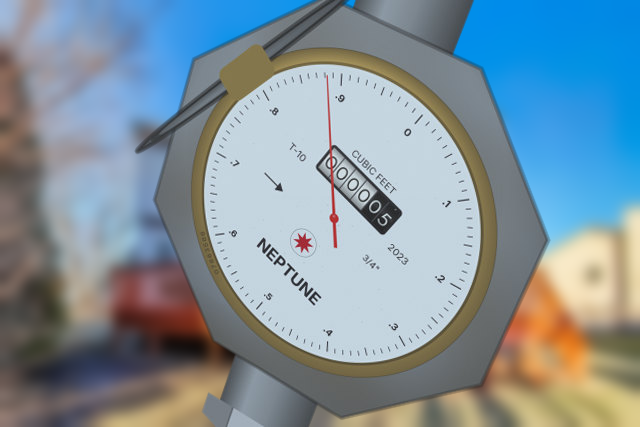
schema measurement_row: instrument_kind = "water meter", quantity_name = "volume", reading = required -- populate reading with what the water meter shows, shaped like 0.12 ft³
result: 4.88 ft³
